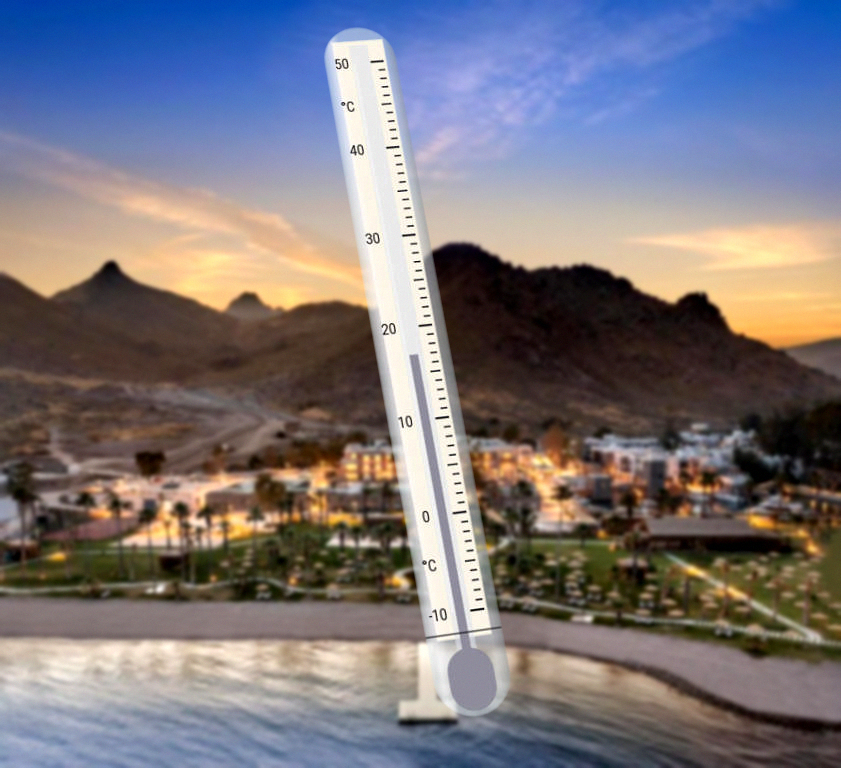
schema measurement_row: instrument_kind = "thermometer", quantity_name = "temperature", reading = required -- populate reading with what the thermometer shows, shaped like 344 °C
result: 17 °C
